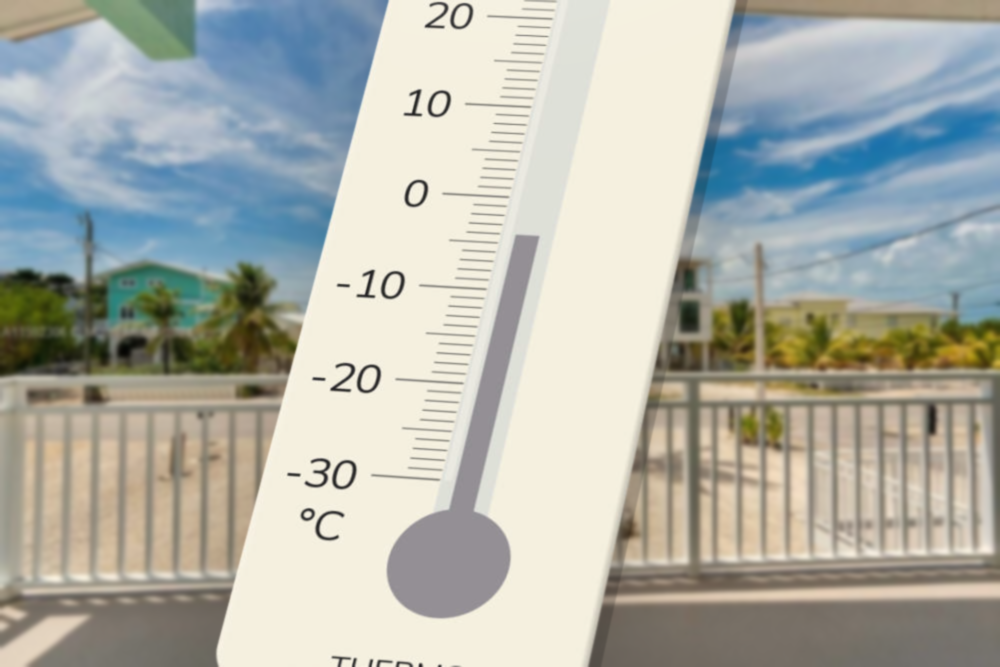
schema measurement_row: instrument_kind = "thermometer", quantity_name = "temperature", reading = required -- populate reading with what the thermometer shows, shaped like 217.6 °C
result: -4 °C
